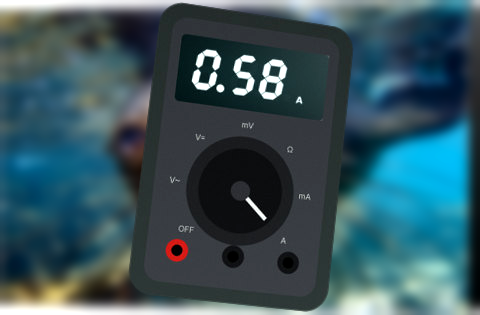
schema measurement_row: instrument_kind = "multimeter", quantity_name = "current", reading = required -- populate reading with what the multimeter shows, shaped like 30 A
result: 0.58 A
